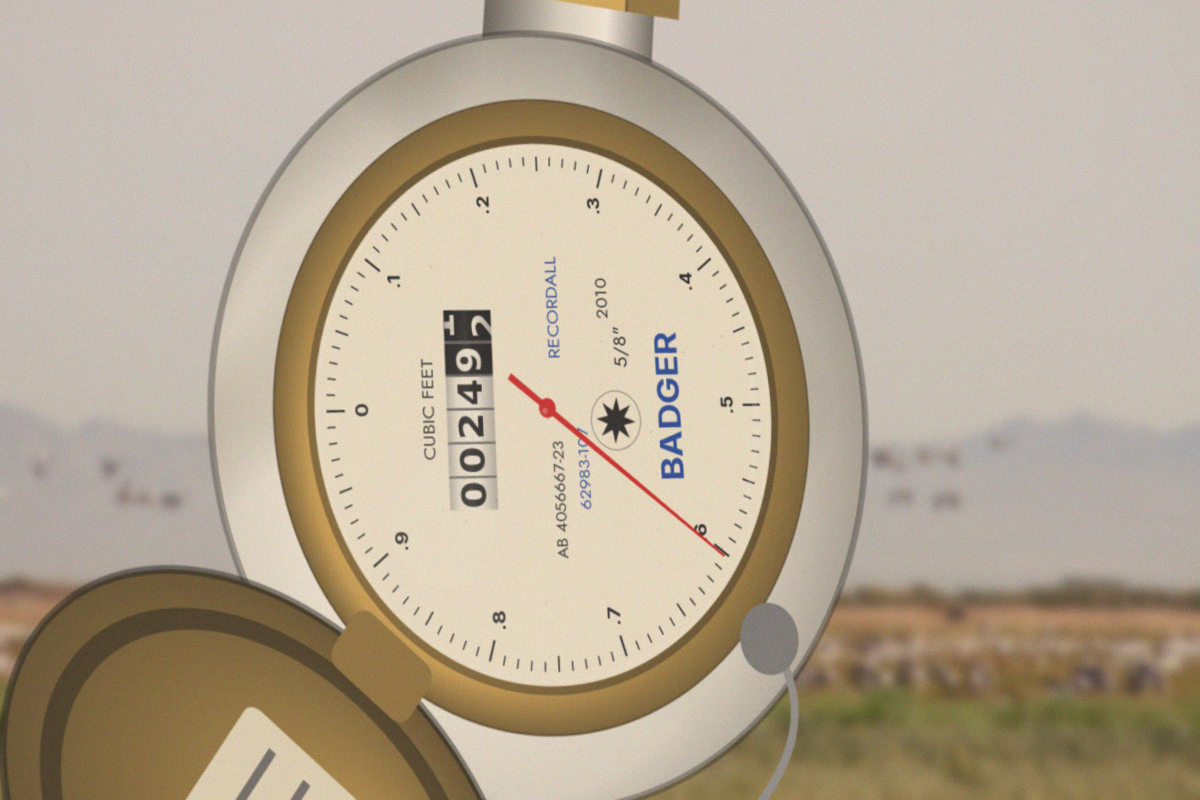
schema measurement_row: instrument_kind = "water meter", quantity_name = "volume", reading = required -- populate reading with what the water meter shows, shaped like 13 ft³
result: 2491.60 ft³
